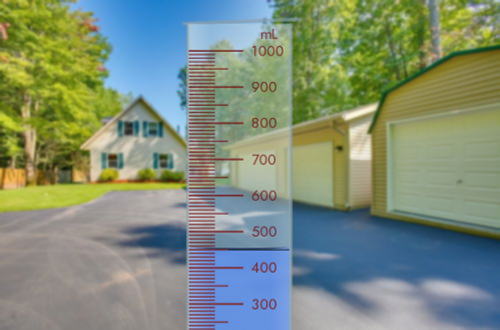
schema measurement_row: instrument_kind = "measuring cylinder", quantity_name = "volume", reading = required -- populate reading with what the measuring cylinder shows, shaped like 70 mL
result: 450 mL
